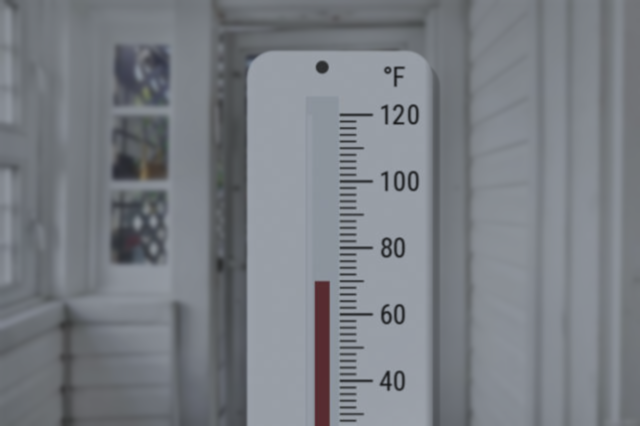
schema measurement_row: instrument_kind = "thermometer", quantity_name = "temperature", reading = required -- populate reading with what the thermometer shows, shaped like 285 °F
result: 70 °F
